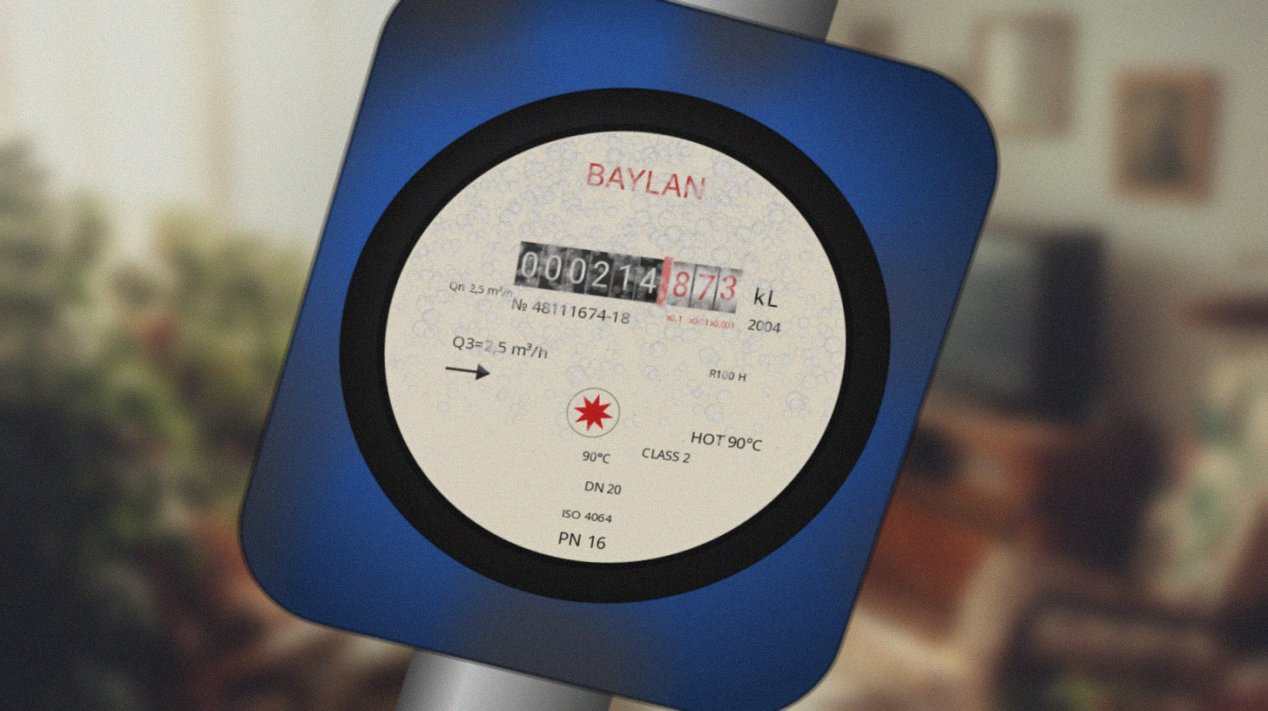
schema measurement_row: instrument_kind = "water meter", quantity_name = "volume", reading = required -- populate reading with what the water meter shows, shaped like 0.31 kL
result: 214.873 kL
